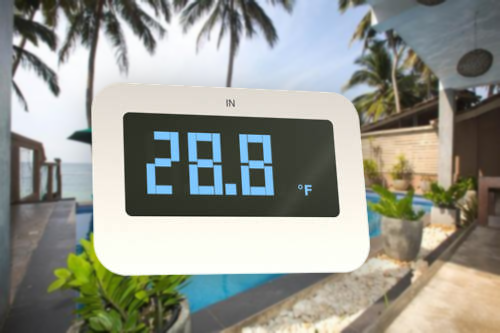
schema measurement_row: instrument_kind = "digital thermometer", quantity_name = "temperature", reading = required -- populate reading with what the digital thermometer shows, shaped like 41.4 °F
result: 28.8 °F
